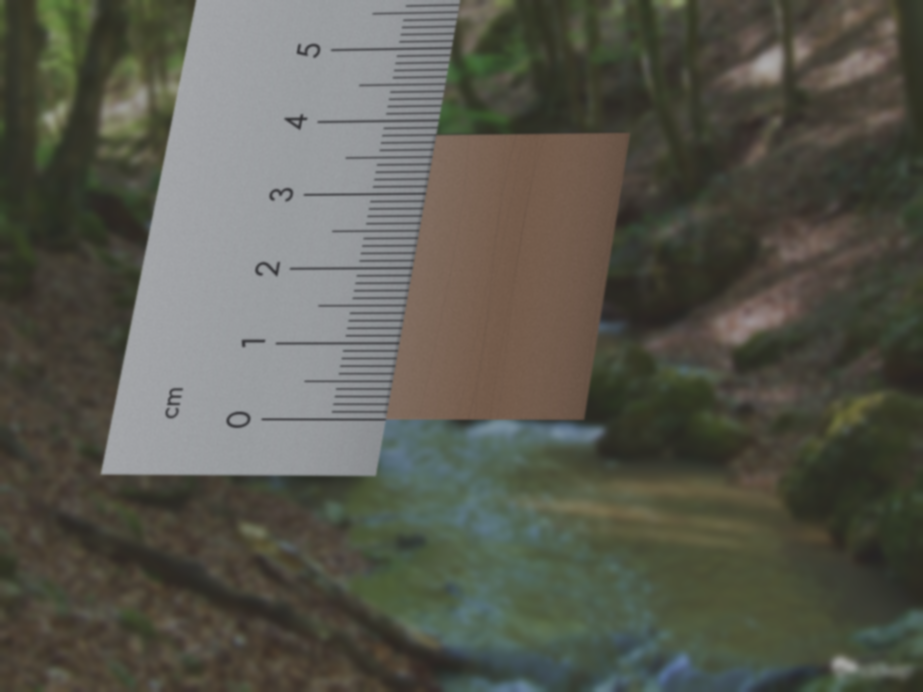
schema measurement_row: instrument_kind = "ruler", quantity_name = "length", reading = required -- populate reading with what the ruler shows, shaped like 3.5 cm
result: 3.8 cm
